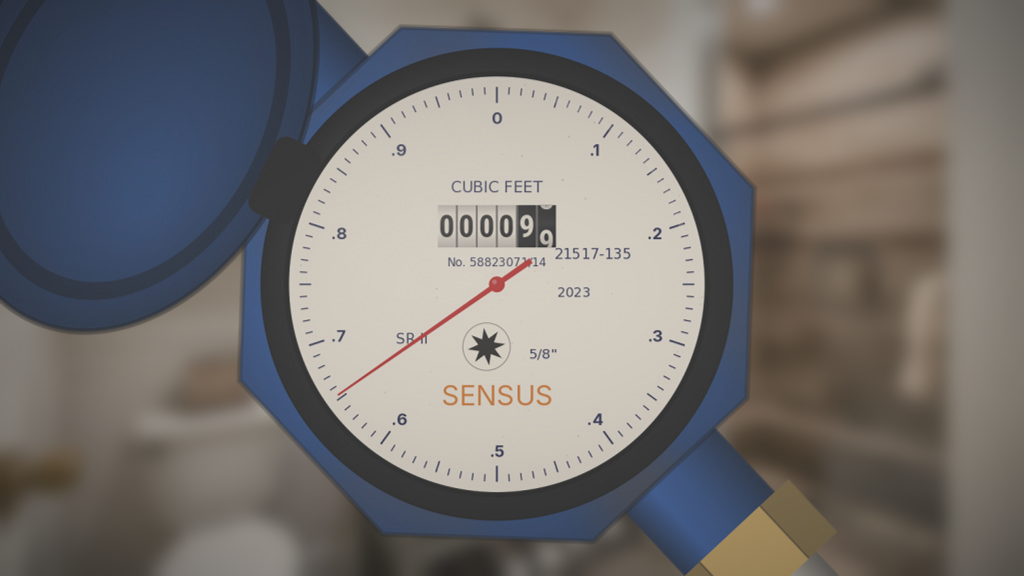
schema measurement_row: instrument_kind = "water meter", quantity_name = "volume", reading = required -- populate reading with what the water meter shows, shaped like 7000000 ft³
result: 98.65 ft³
